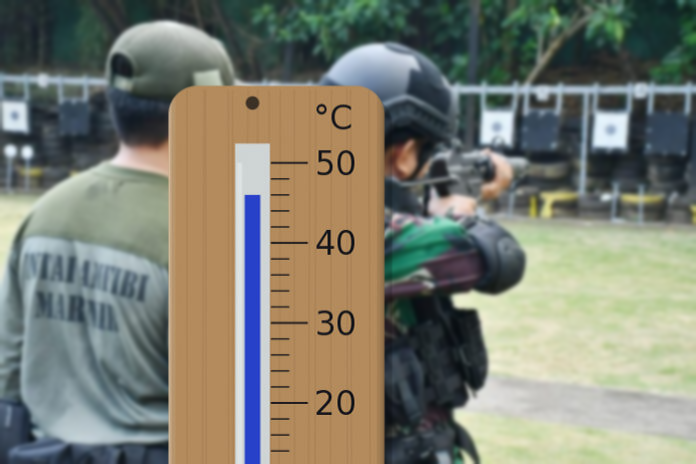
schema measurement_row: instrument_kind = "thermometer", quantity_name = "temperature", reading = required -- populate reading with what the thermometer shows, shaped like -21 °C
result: 46 °C
